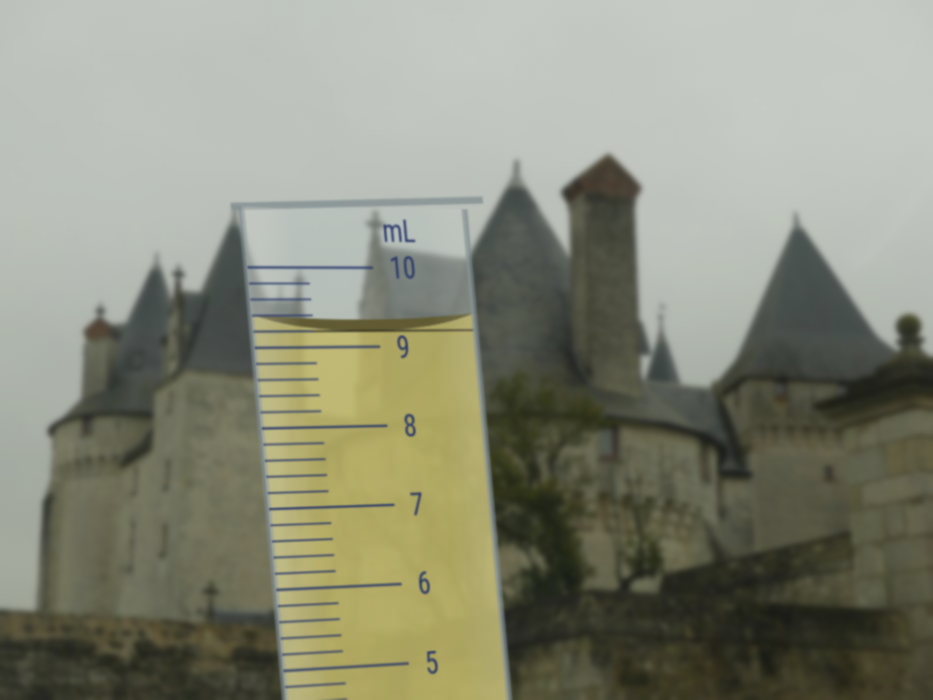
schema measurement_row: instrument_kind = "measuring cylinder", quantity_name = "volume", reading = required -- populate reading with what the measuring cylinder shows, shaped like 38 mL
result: 9.2 mL
